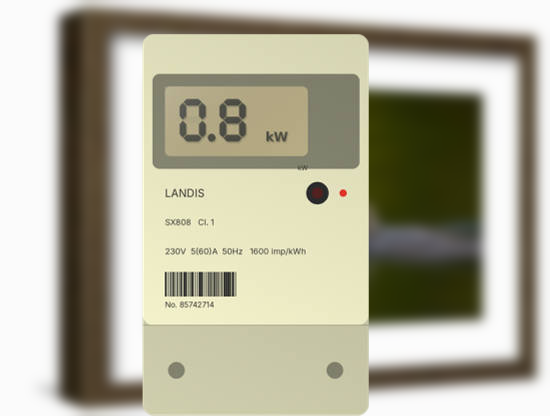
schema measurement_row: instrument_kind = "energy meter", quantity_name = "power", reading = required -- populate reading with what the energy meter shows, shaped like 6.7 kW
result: 0.8 kW
